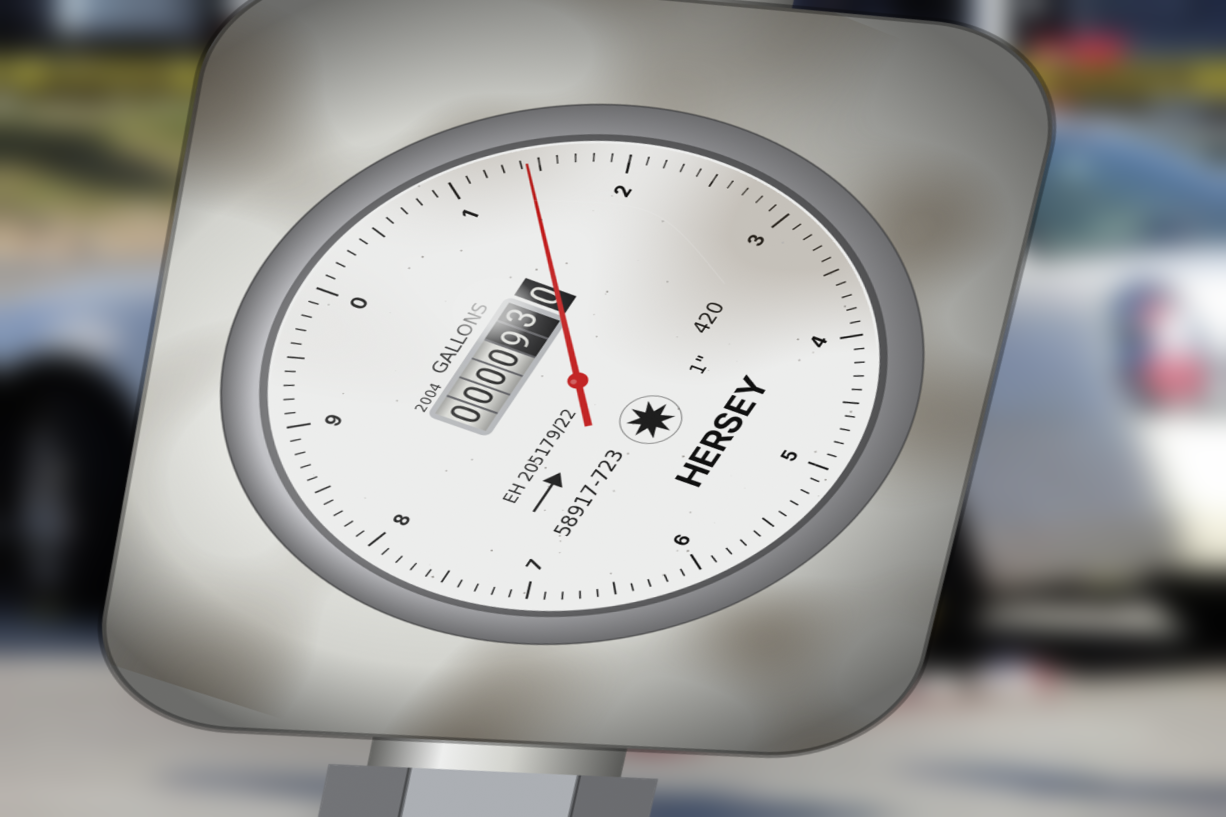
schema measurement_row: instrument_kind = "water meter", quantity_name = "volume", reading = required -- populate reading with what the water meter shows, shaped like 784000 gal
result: 931.4 gal
